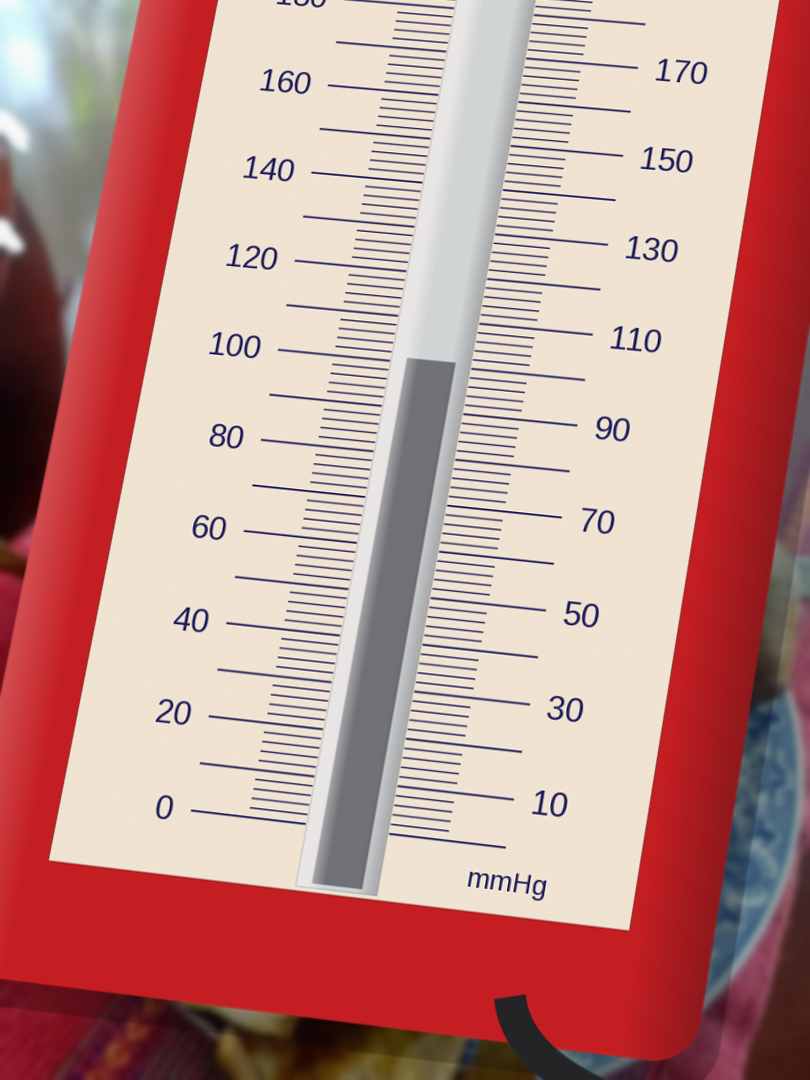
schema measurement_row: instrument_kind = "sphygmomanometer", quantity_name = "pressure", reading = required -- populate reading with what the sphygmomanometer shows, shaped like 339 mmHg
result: 101 mmHg
